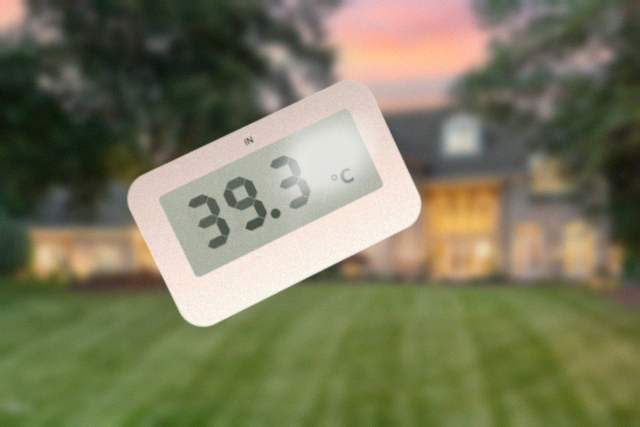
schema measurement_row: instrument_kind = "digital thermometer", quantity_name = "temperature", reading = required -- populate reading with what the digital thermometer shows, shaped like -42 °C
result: 39.3 °C
